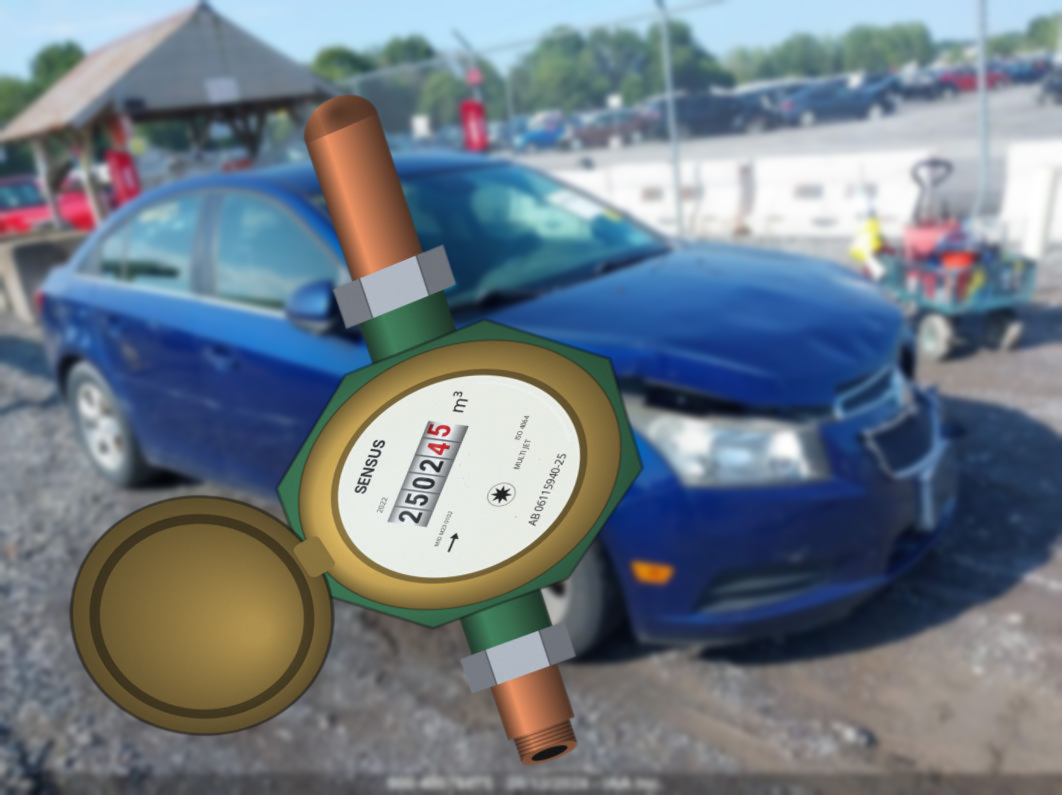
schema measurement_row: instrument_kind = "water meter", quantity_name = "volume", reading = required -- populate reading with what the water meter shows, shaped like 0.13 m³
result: 2502.45 m³
